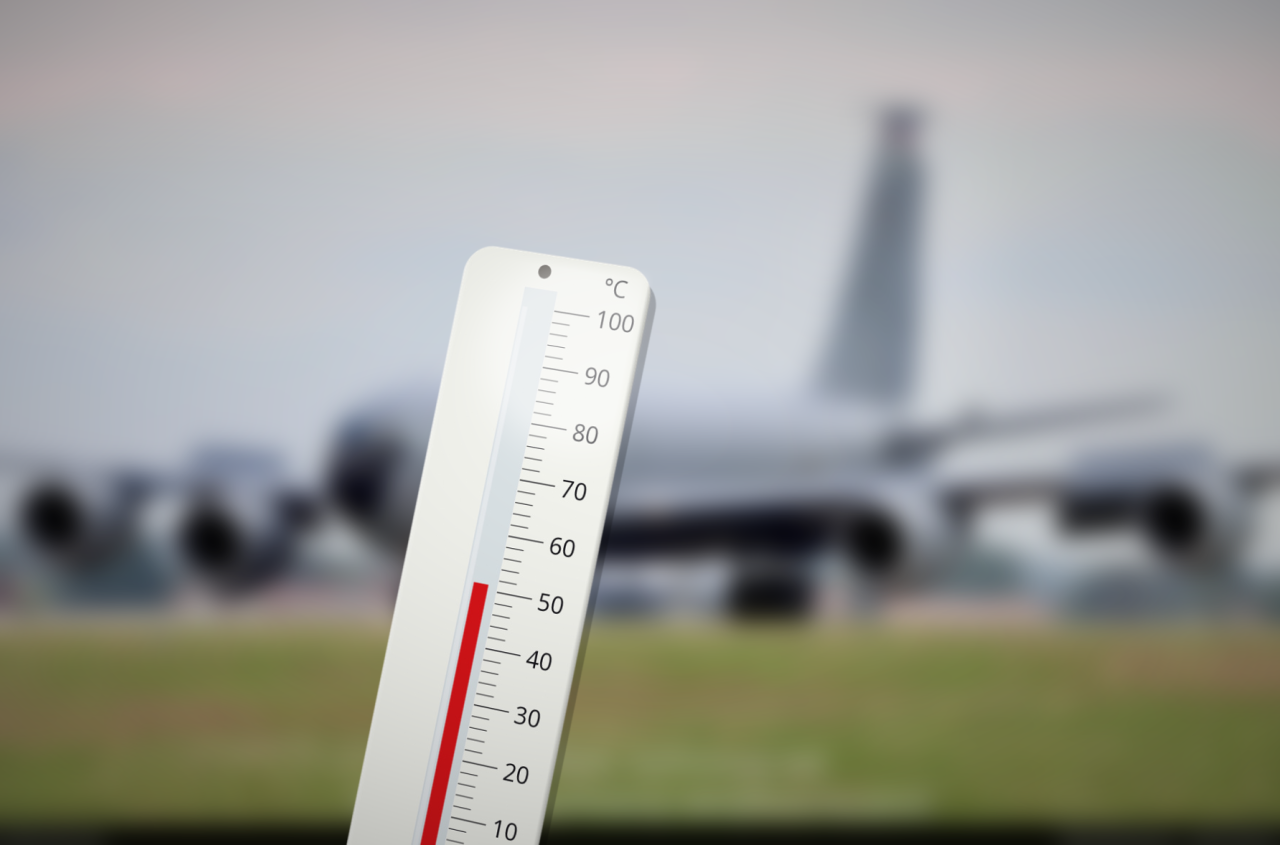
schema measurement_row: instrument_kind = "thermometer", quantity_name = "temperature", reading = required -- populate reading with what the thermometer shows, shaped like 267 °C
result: 51 °C
